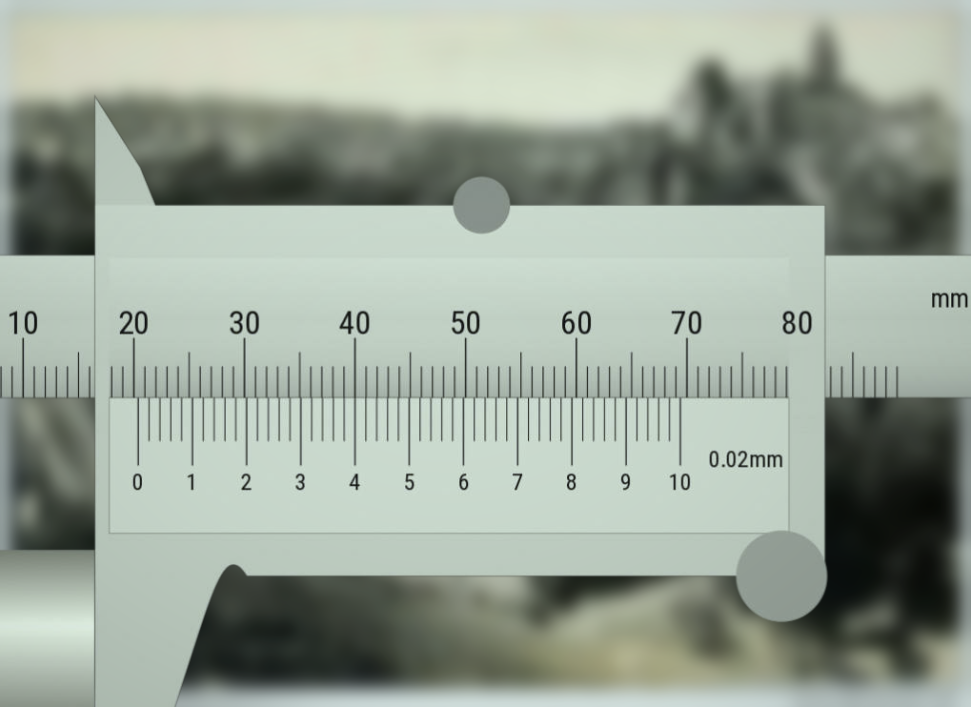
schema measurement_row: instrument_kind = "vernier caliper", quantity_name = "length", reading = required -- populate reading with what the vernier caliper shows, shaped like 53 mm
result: 20.4 mm
